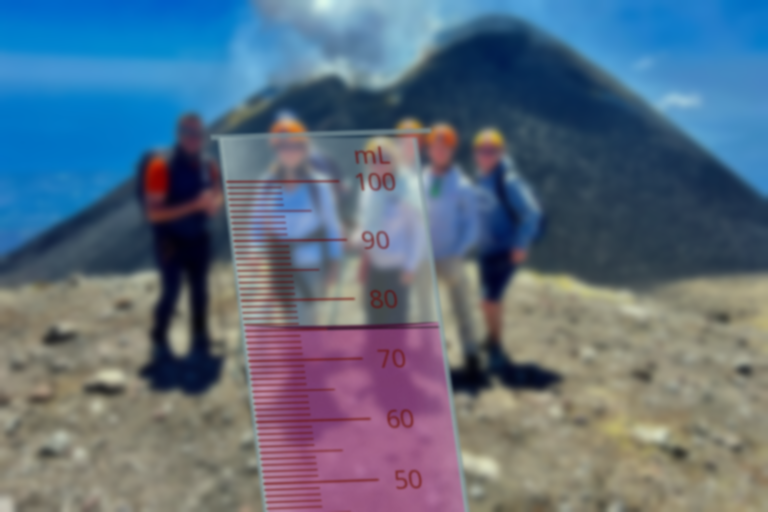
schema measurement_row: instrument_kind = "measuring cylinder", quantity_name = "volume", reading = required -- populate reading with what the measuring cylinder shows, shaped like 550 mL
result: 75 mL
